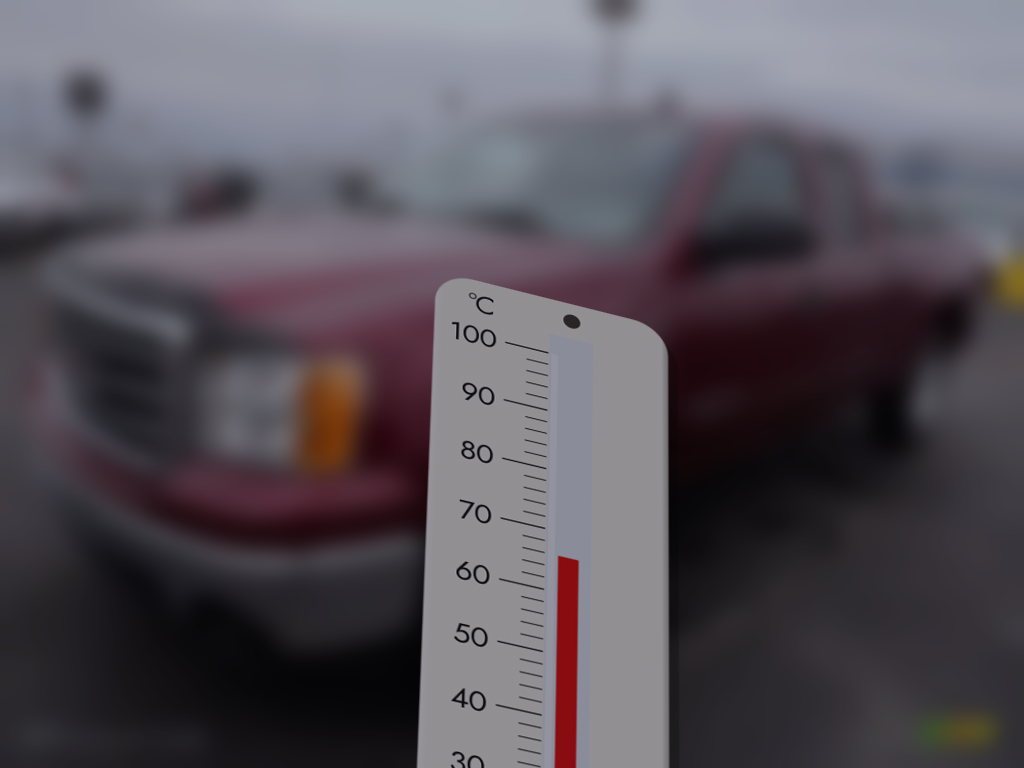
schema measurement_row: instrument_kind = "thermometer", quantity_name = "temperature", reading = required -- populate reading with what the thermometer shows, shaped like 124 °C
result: 66 °C
